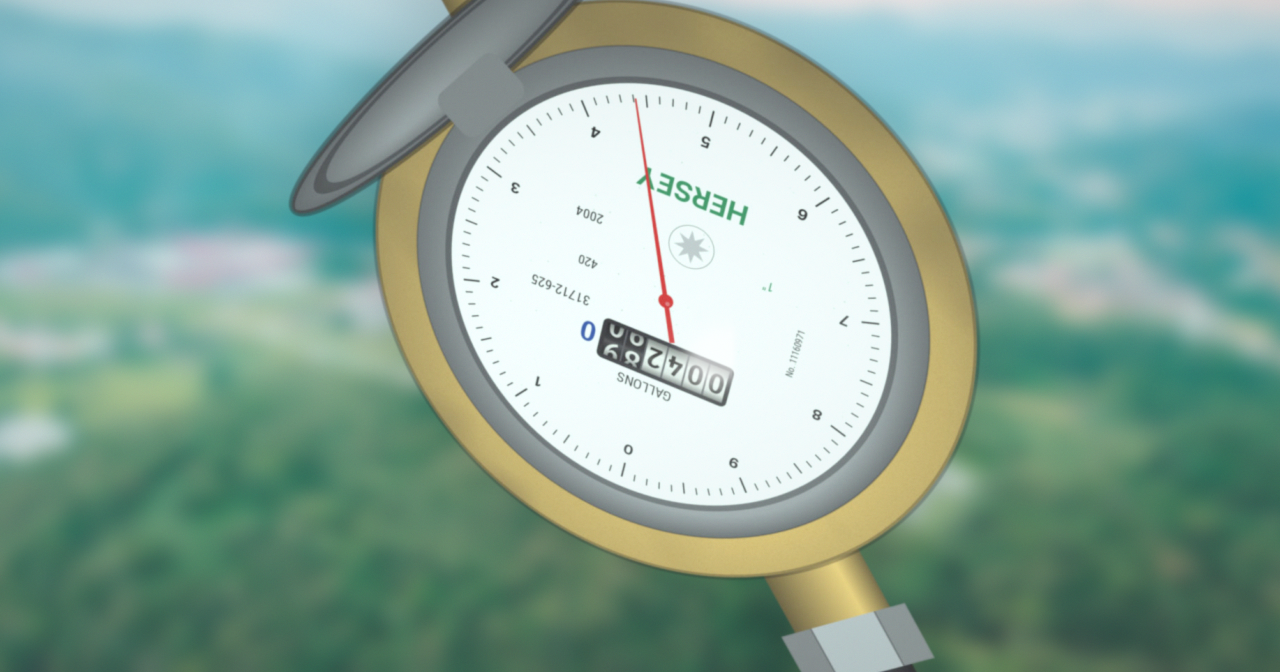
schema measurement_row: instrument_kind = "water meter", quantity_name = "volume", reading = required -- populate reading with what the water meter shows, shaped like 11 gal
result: 42894.4 gal
